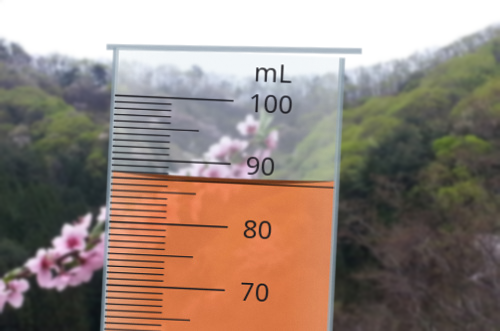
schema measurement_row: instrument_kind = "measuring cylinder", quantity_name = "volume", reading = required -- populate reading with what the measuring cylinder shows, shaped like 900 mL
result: 87 mL
